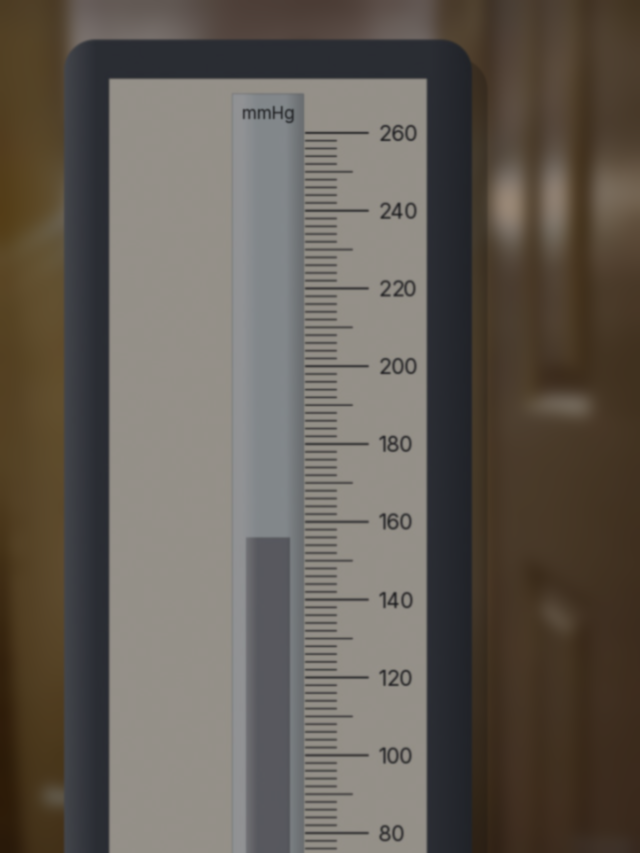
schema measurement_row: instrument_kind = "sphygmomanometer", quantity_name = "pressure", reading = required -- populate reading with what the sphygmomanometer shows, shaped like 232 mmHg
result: 156 mmHg
